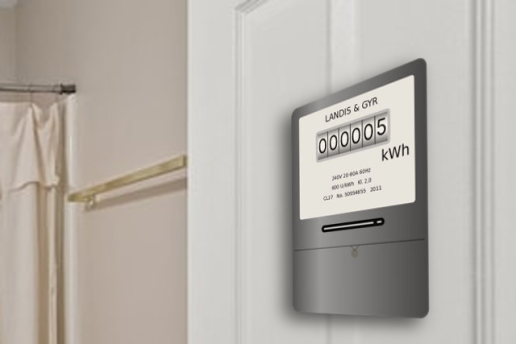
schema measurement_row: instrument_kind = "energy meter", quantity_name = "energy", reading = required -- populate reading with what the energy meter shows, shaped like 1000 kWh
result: 5 kWh
